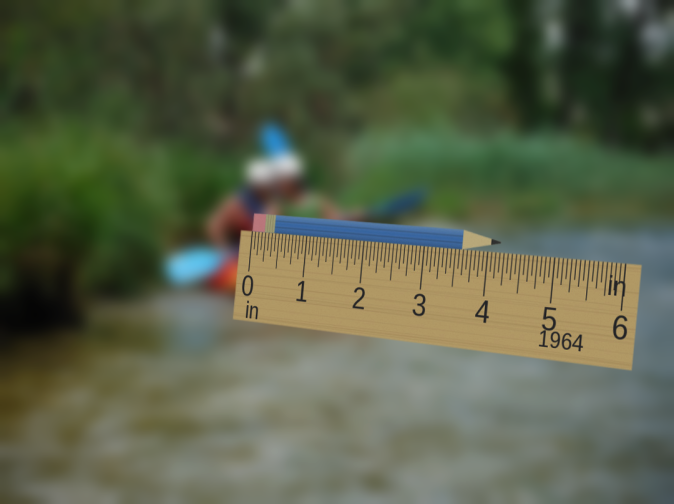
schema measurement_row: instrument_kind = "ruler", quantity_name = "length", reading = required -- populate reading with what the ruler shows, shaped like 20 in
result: 4.1875 in
